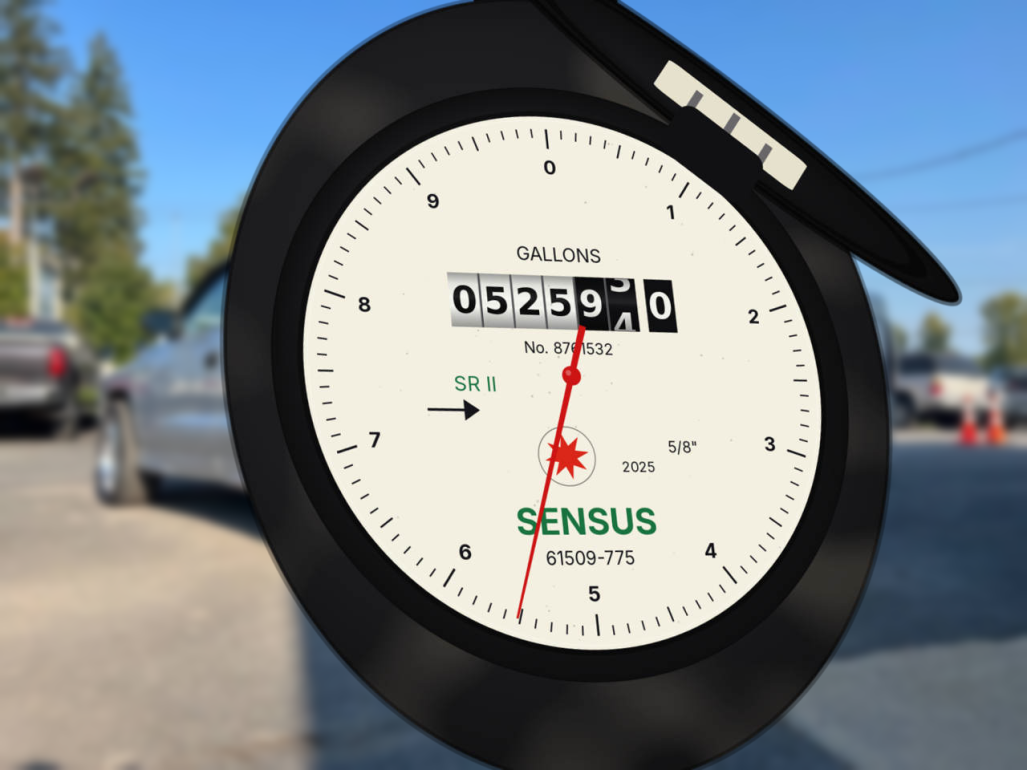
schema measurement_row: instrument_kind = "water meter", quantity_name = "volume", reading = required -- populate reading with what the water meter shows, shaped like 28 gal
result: 525935.5 gal
